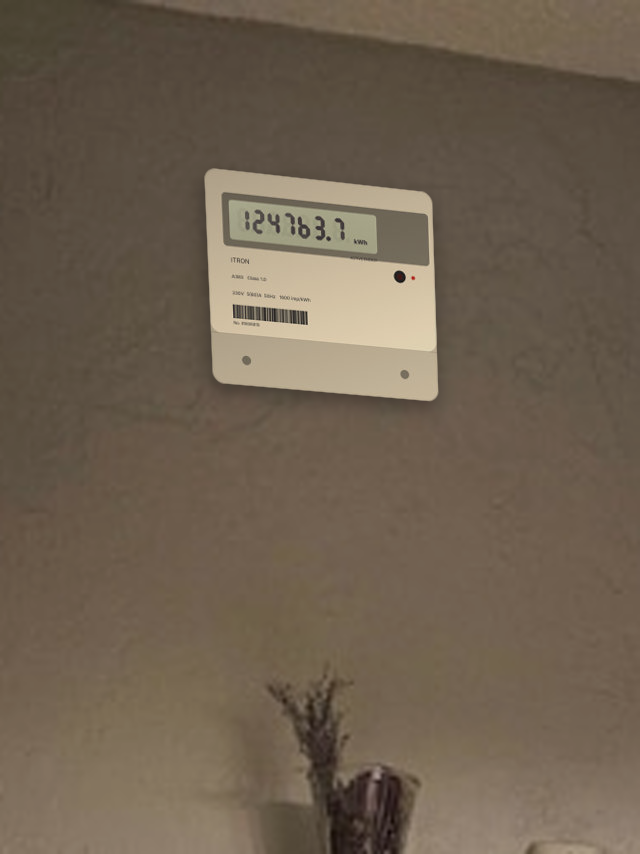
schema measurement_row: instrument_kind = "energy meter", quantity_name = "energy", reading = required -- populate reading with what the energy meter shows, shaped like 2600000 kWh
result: 124763.7 kWh
